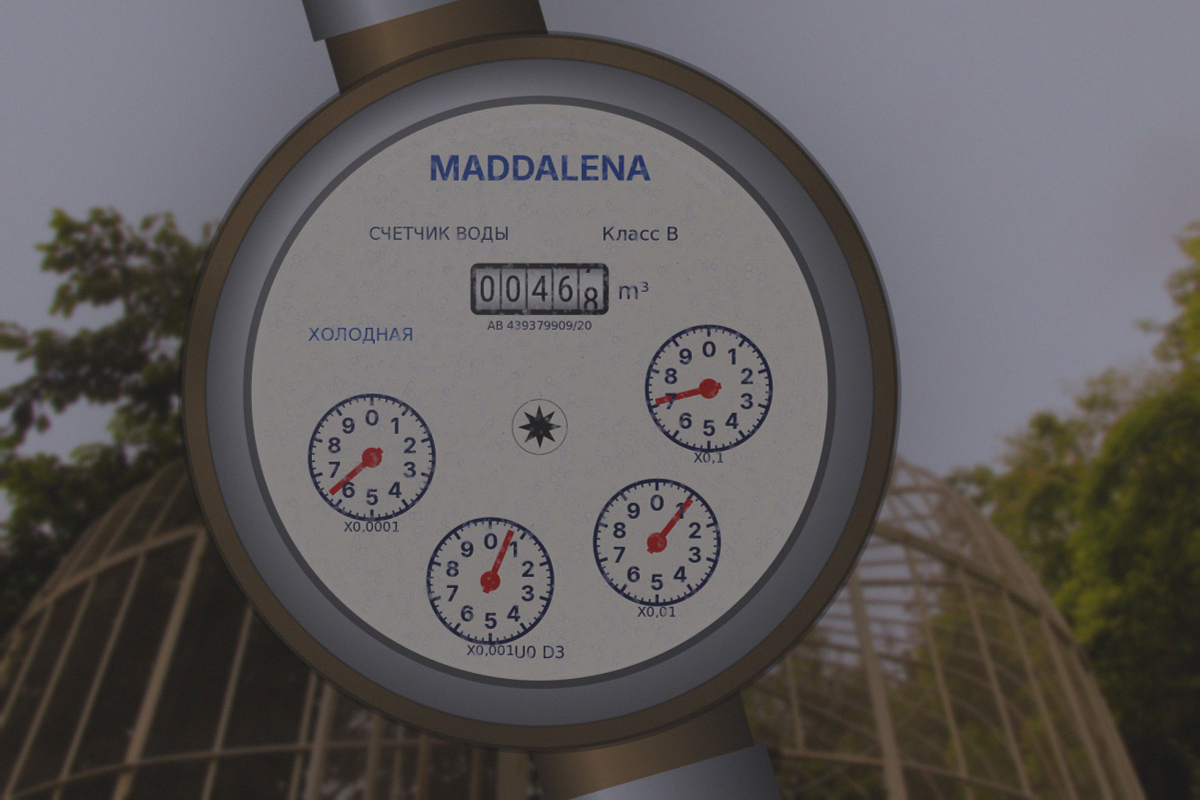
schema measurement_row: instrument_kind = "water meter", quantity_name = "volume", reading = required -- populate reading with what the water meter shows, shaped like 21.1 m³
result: 467.7106 m³
